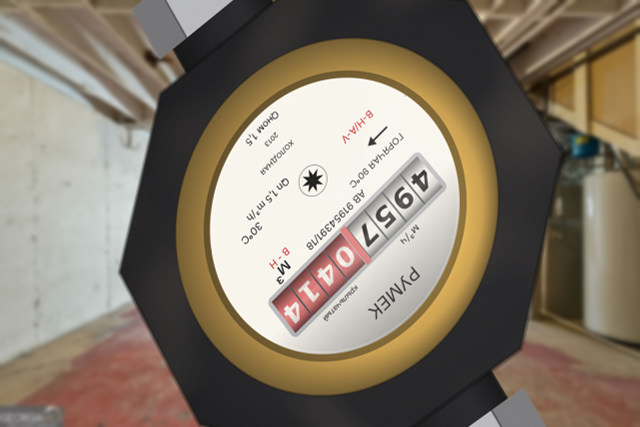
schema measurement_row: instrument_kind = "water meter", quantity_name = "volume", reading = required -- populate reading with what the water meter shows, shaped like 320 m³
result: 4957.0414 m³
